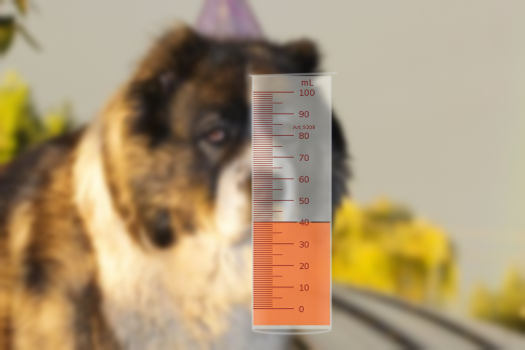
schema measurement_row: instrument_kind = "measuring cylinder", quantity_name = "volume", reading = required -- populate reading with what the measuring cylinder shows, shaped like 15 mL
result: 40 mL
